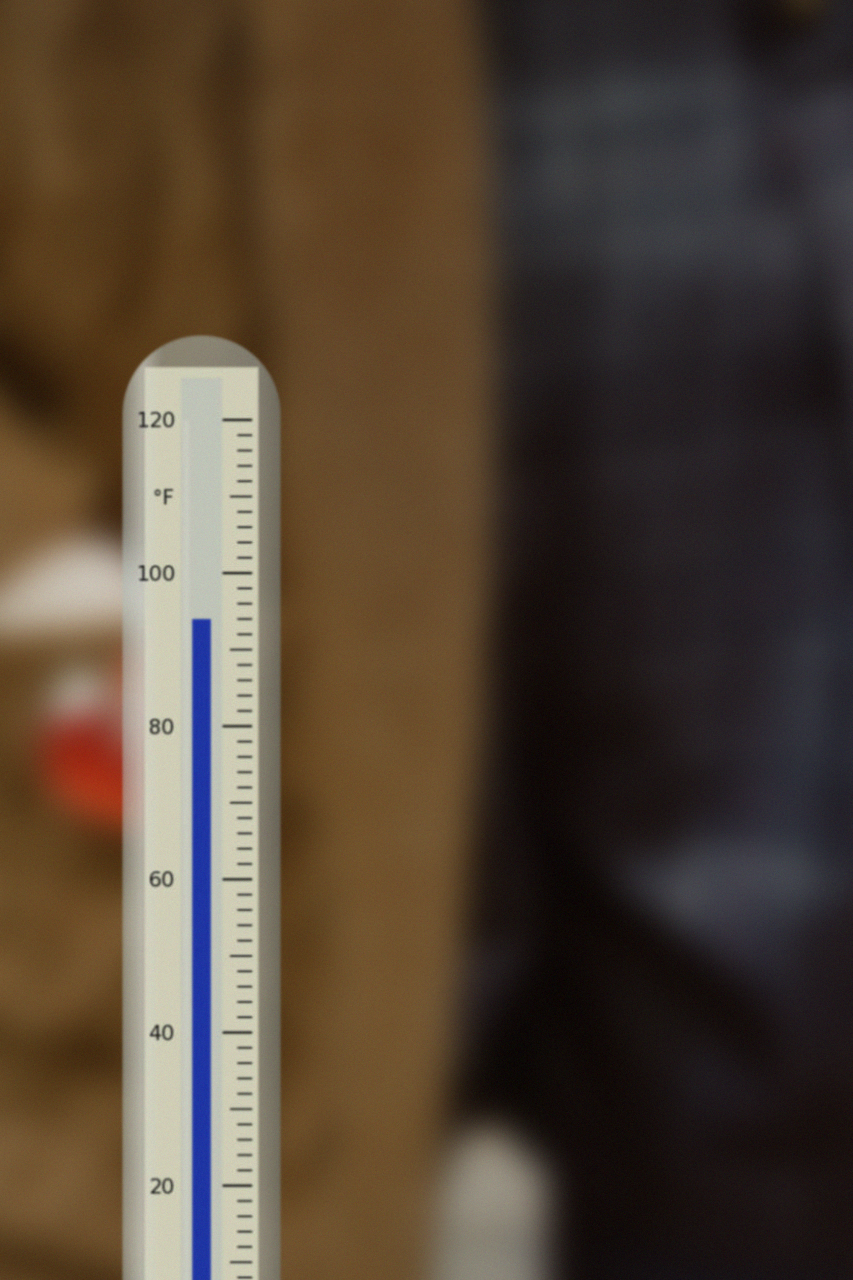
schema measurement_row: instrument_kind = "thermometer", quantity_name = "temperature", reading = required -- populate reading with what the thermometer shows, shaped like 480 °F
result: 94 °F
